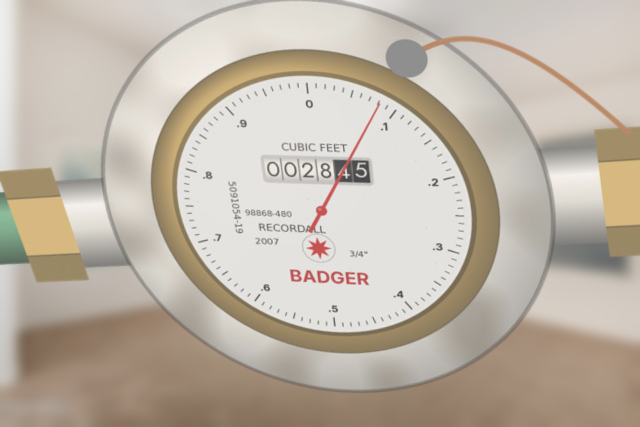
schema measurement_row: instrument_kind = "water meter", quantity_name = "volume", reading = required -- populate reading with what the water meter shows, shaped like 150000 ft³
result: 2845.08 ft³
